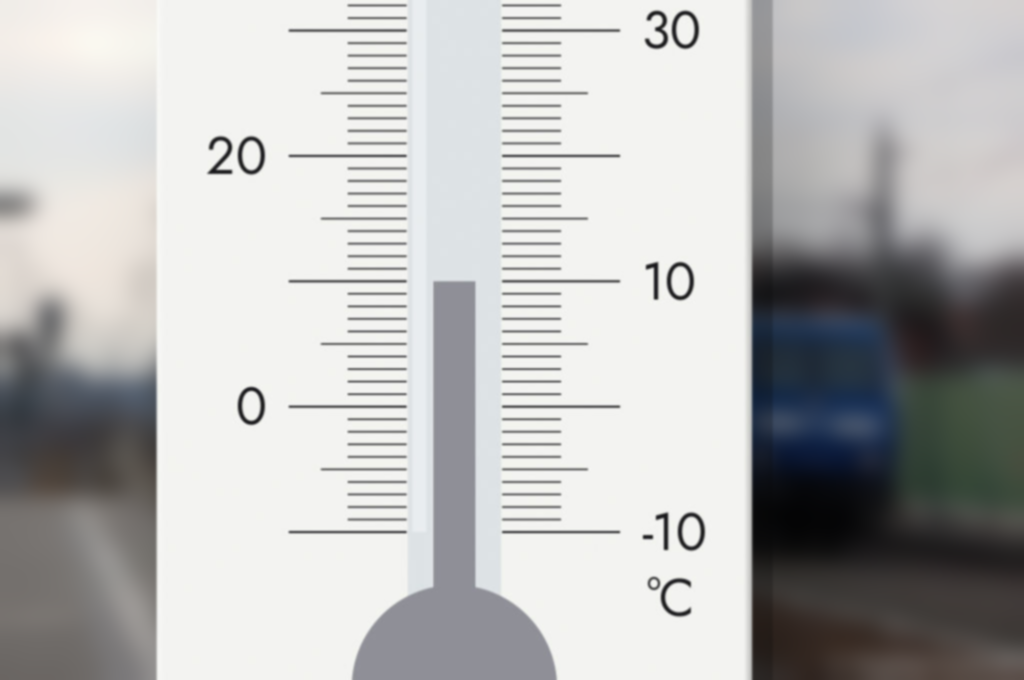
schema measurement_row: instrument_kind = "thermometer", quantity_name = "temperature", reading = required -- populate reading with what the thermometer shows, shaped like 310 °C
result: 10 °C
